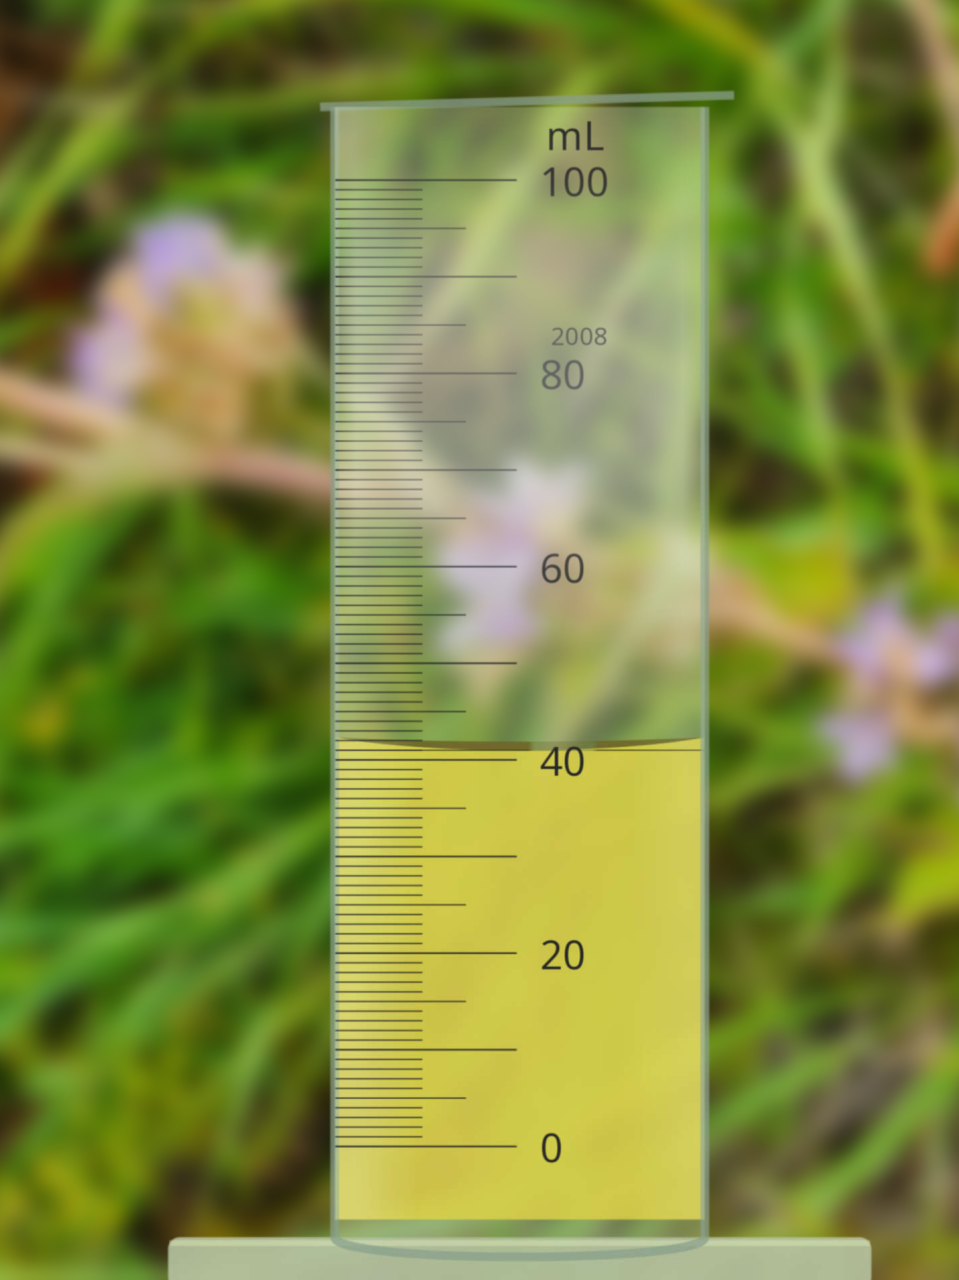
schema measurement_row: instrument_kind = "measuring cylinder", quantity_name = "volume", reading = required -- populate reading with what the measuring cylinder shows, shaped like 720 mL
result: 41 mL
